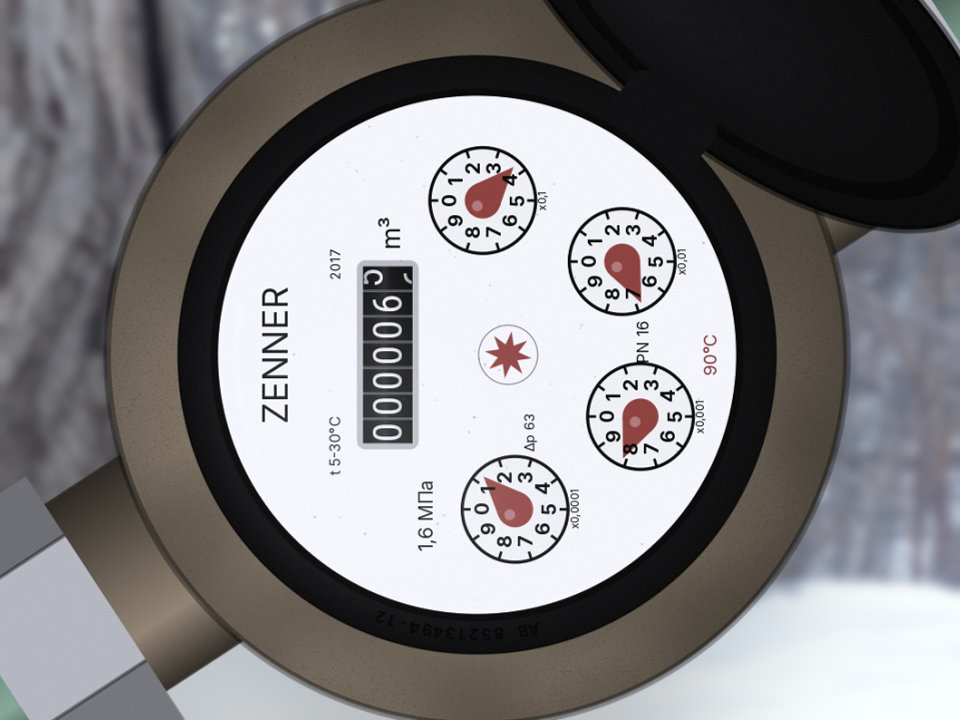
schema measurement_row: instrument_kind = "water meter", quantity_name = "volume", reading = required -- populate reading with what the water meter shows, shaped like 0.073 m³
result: 65.3681 m³
